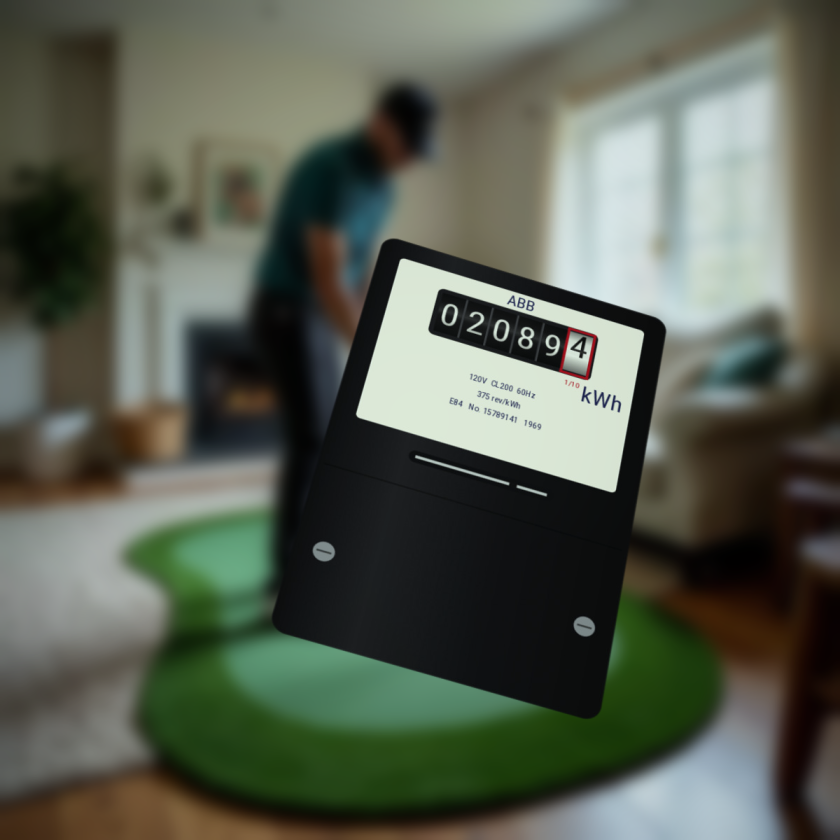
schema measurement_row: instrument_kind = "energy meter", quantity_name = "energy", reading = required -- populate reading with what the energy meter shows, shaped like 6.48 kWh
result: 2089.4 kWh
